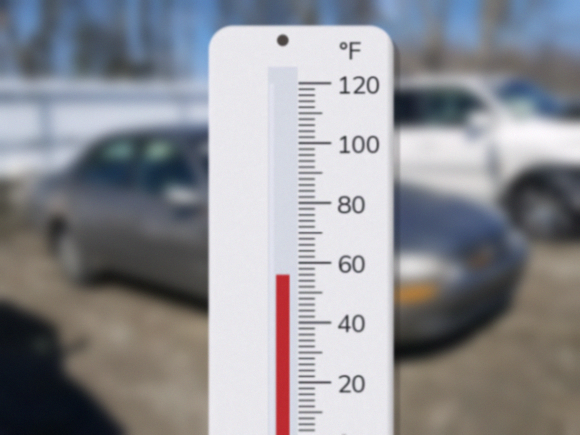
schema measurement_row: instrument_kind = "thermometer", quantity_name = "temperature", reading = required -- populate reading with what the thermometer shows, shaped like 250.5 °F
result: 56 °F
